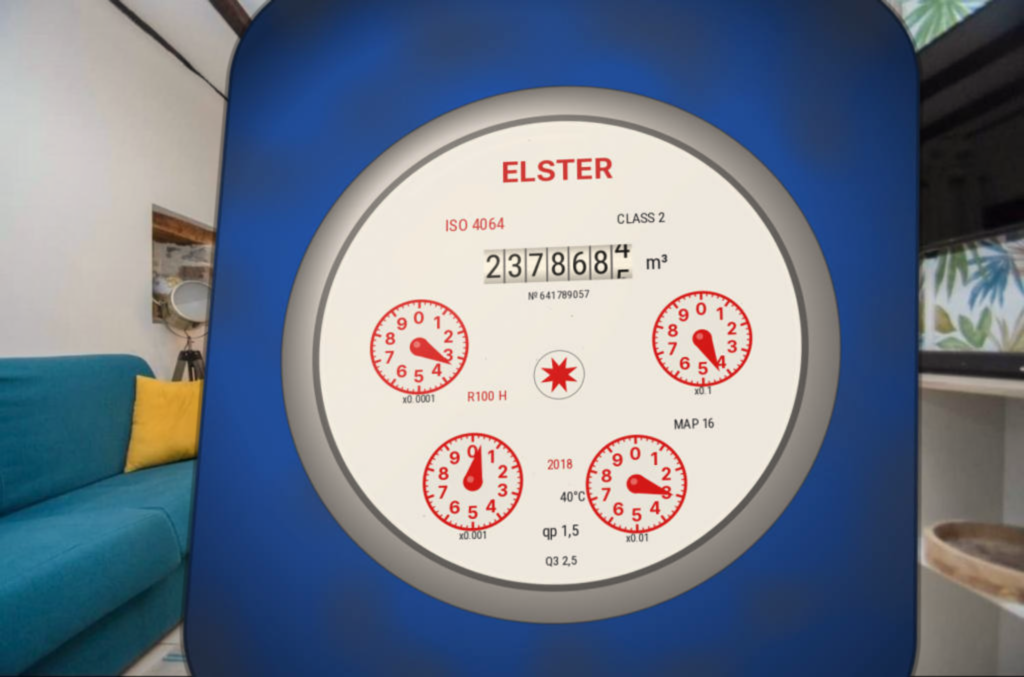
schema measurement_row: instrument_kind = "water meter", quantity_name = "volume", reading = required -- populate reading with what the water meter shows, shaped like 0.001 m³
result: 2378684.4303 m³
